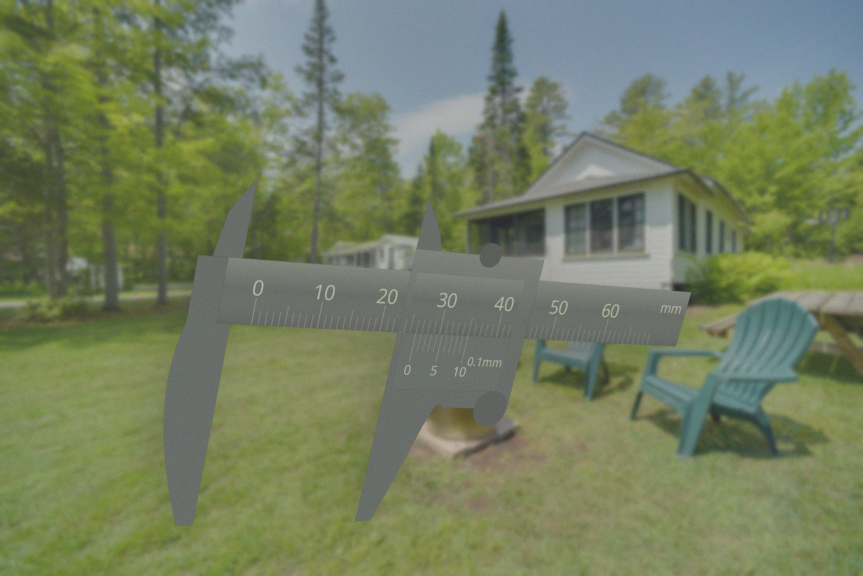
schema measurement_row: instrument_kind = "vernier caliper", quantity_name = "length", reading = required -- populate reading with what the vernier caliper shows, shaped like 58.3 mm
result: 26.0 mm
